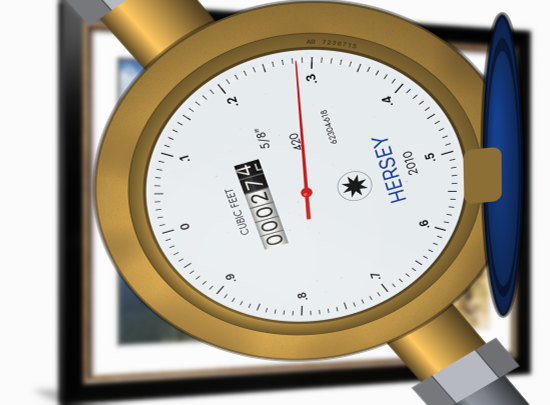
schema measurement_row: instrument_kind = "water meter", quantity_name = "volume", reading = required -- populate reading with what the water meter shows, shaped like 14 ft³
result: 274.28 ft³
